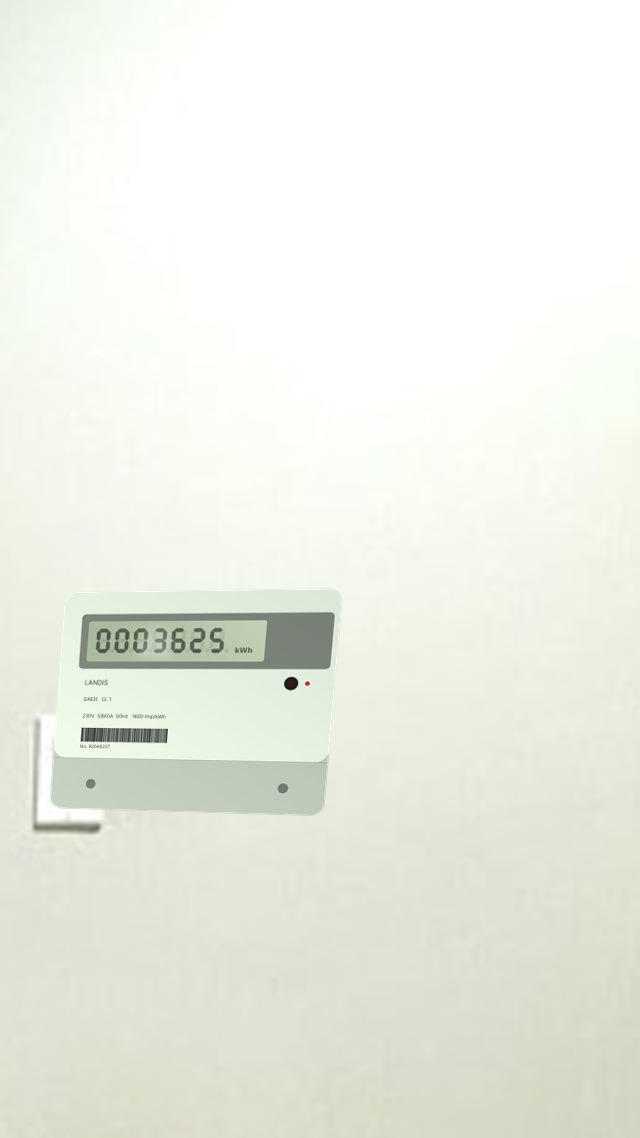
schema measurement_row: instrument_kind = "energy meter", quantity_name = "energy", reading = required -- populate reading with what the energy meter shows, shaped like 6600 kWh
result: 3625 kWh
